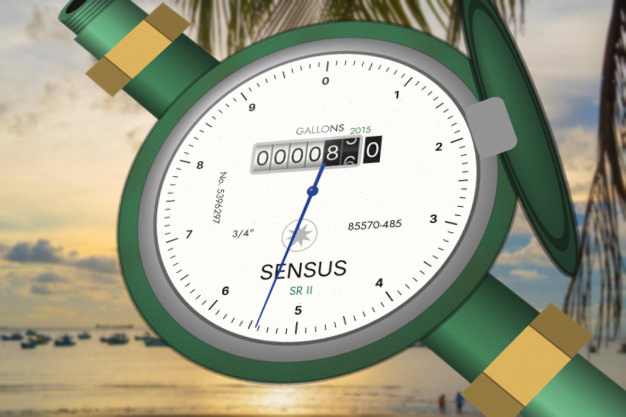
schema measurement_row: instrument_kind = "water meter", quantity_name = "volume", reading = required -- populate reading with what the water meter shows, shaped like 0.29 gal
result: 855.4 gal
